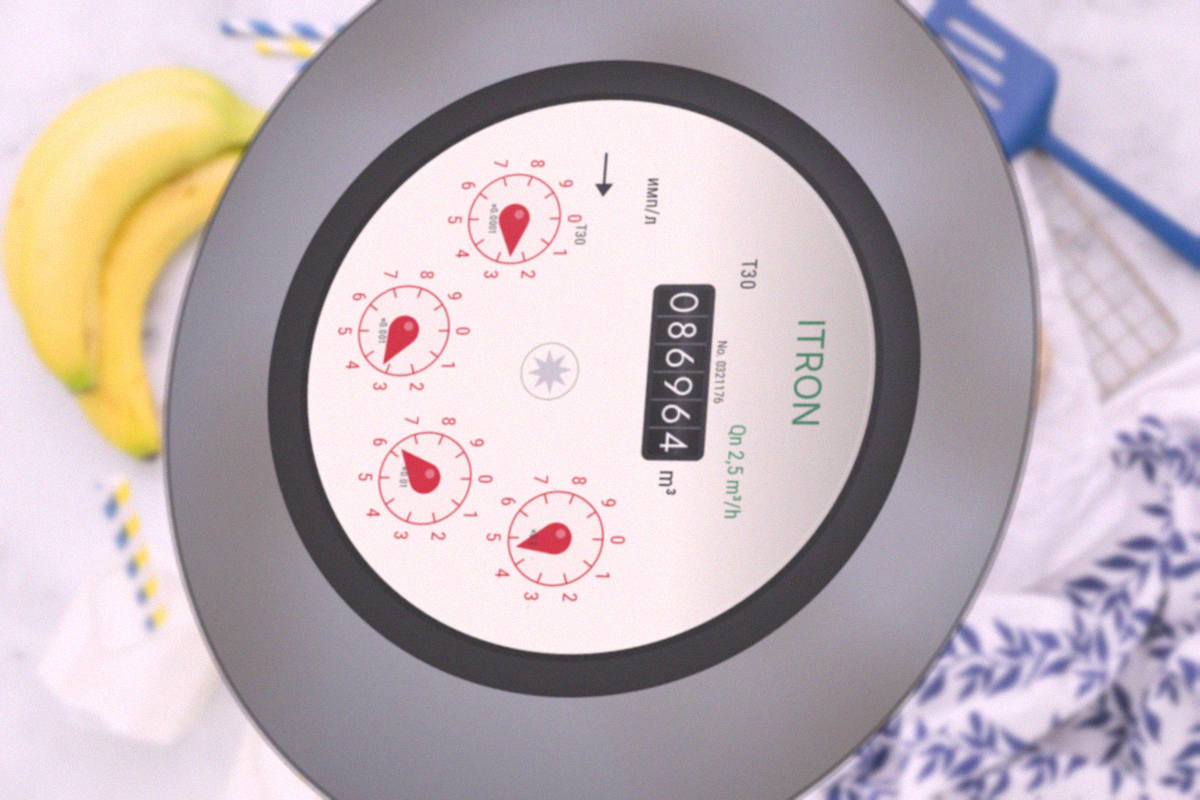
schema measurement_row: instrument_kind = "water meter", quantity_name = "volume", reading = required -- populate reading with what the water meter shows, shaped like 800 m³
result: 86964.4632 m³
